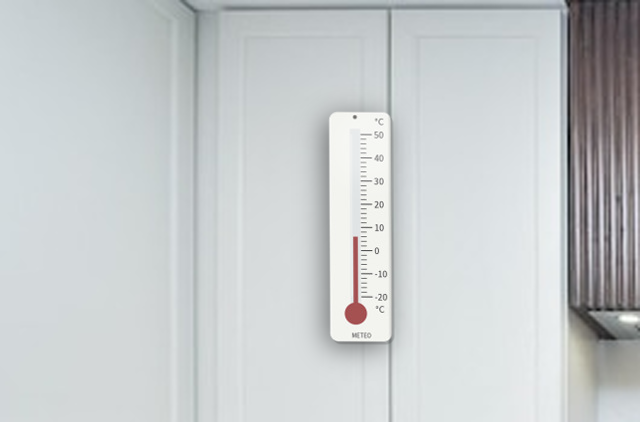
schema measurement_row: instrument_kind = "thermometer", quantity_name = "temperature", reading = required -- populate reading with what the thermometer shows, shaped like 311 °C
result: 6 °C
